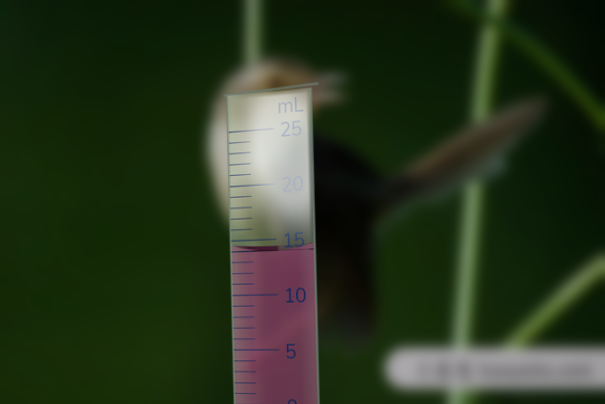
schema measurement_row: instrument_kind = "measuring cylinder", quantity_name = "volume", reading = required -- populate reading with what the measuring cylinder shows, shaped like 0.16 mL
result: 14 mL
